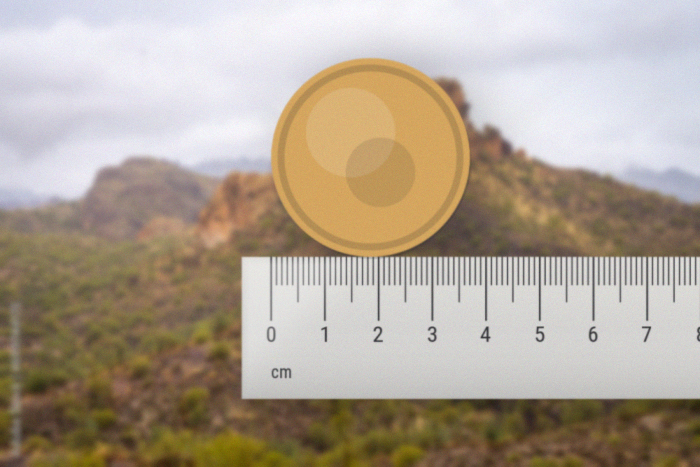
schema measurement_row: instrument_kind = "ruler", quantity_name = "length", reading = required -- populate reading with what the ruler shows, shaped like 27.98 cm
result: 3.7 cm
